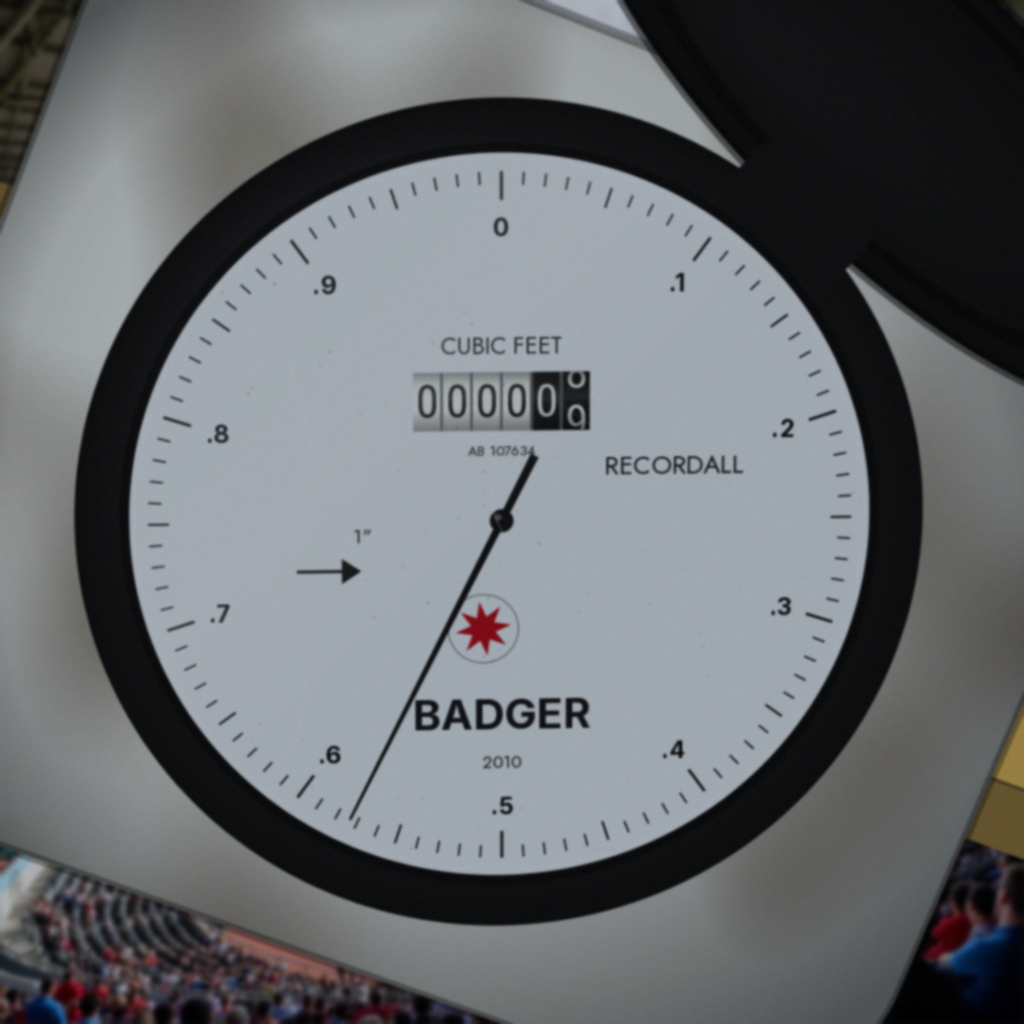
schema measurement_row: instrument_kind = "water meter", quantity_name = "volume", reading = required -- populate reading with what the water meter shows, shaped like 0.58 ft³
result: 8.57 ft³
